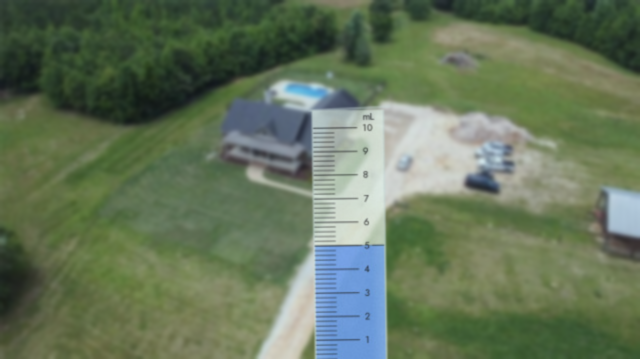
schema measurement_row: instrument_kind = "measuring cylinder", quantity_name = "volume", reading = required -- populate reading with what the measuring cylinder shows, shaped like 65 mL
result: 5 mL
